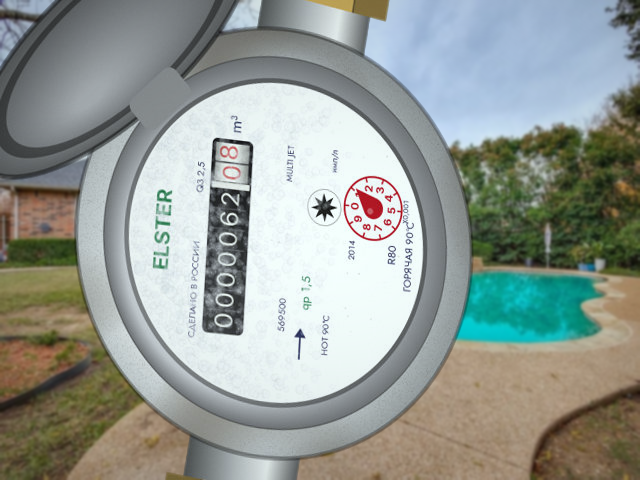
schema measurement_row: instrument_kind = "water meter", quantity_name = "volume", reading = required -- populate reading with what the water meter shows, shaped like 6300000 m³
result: 62.081 m³
